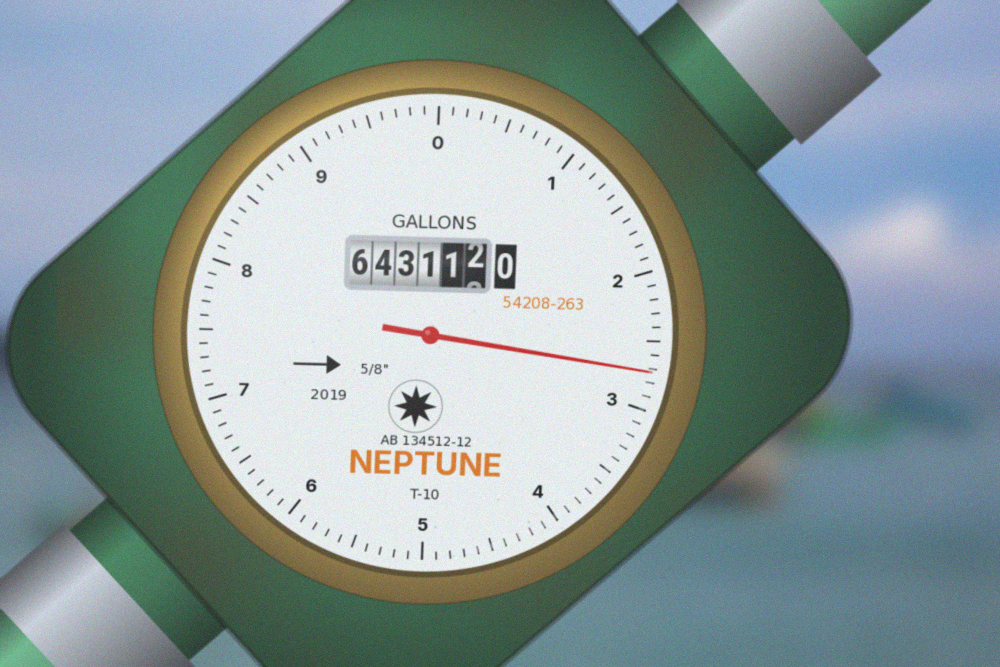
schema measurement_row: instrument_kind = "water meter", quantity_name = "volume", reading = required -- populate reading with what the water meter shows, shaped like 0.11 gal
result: 6431122.7 gal
